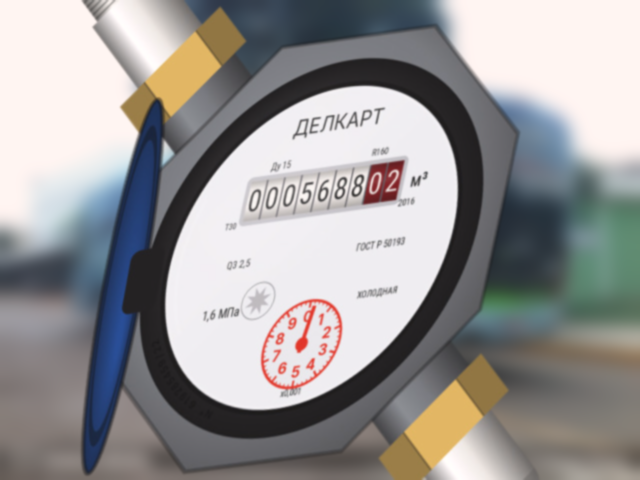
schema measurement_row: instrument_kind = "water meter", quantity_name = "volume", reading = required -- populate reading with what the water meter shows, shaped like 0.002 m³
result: 5688.020 m³
